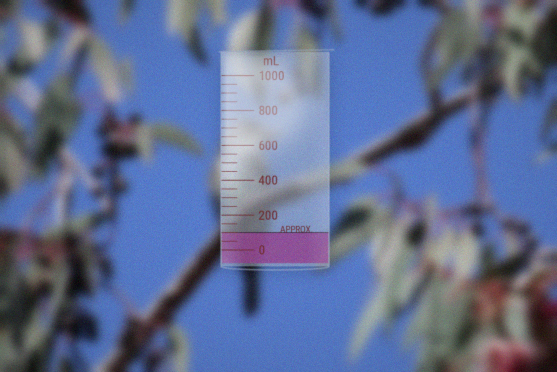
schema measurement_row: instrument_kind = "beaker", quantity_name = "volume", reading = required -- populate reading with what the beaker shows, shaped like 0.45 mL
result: 100 mL
